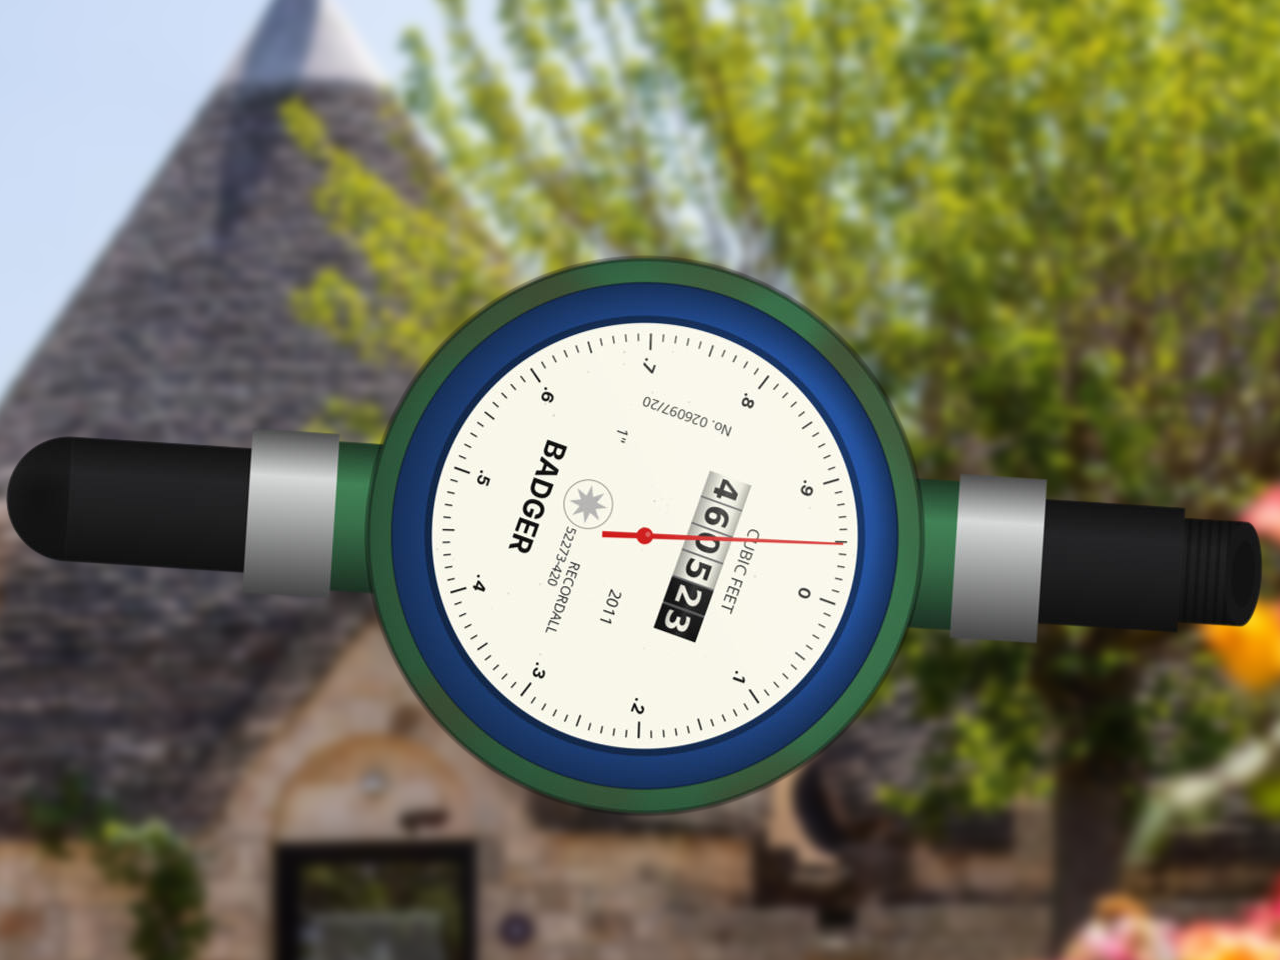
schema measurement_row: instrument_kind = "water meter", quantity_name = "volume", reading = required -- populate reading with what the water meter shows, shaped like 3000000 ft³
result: 460522.95 ft³
